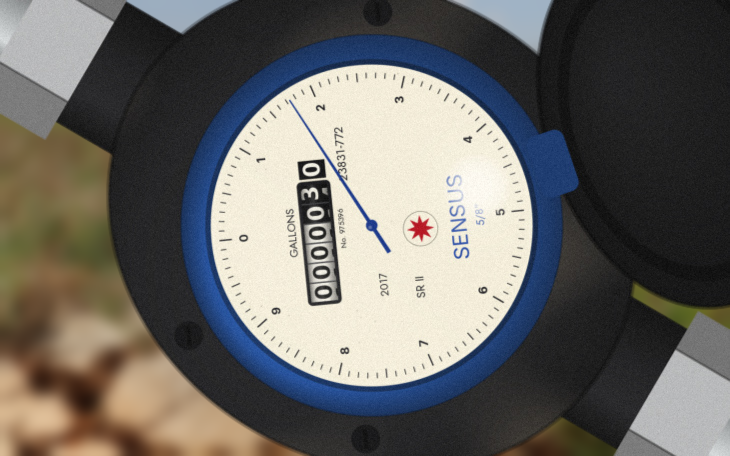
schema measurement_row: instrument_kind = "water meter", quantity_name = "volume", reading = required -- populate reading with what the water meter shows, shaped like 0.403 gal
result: 31.7 gal
